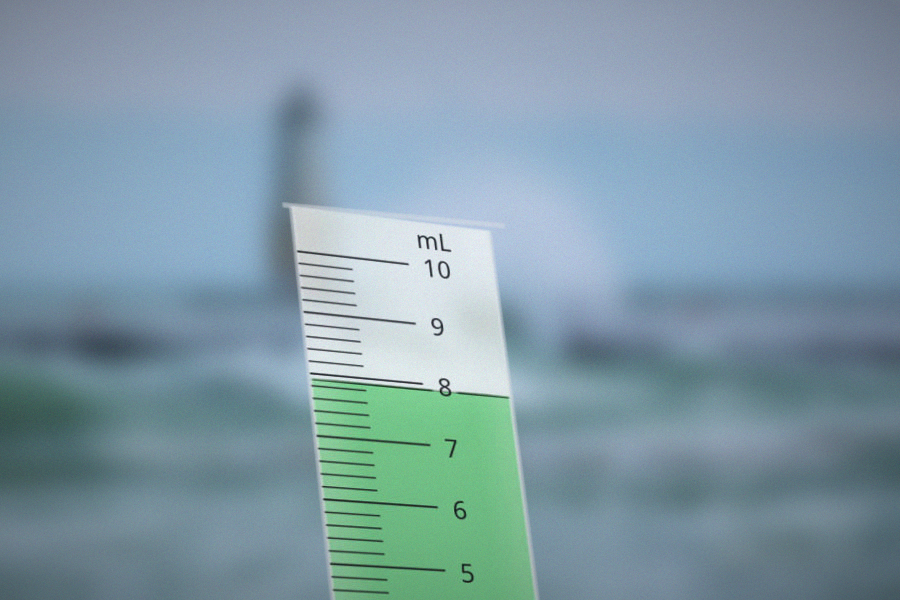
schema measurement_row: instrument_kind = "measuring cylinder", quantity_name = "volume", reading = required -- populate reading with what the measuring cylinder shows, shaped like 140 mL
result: 7.9 mL
